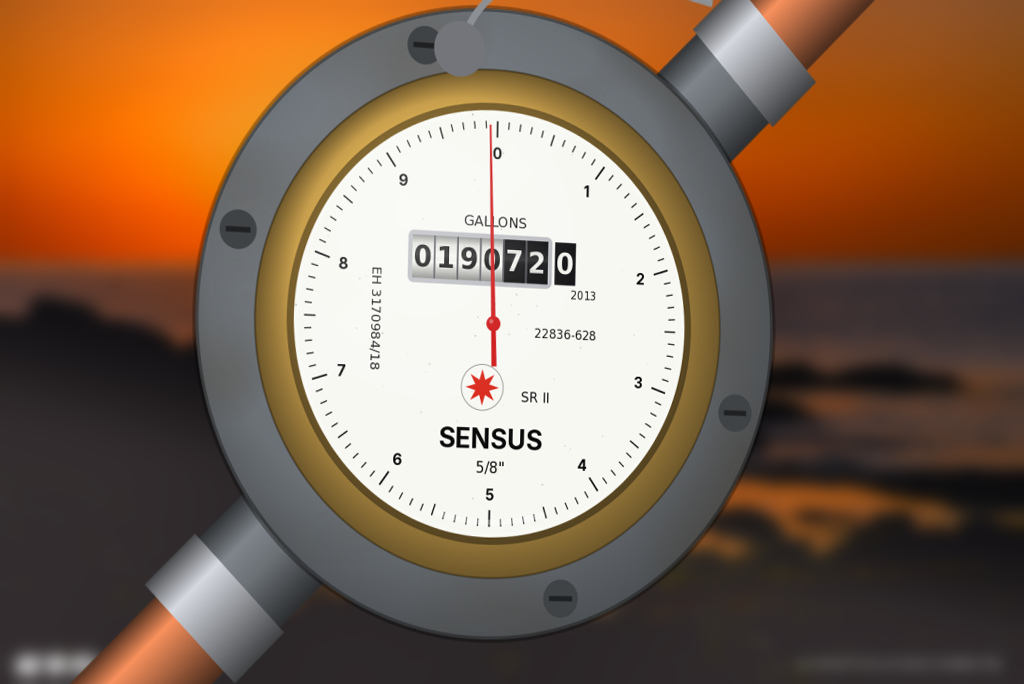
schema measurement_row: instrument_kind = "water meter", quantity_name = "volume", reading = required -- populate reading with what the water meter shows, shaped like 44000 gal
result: 190719.9 gal
